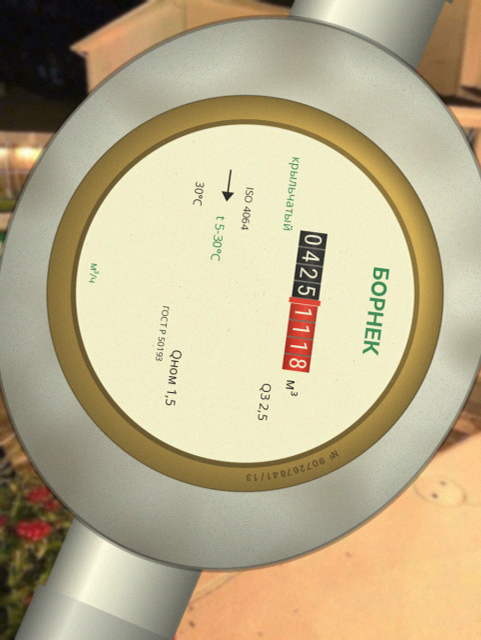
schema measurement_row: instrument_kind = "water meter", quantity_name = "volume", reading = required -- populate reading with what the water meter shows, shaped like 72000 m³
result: 425.1118 m³
